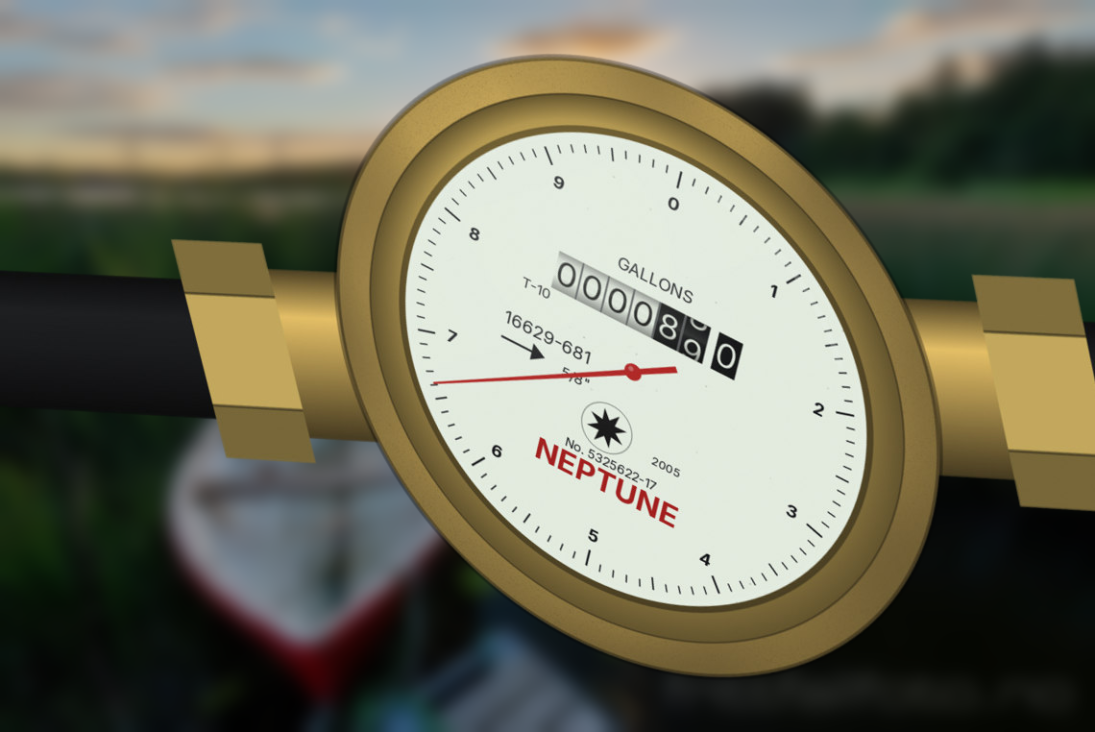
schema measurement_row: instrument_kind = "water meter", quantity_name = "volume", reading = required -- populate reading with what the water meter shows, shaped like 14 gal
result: 886.6 gal
